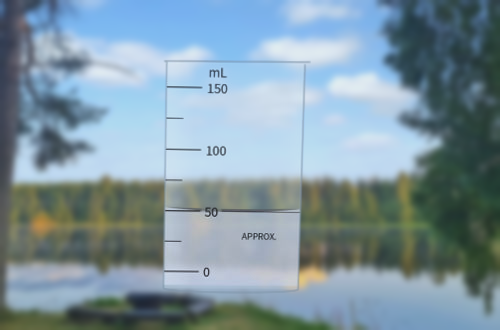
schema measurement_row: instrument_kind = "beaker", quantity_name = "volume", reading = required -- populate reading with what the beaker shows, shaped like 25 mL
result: 50 mL
